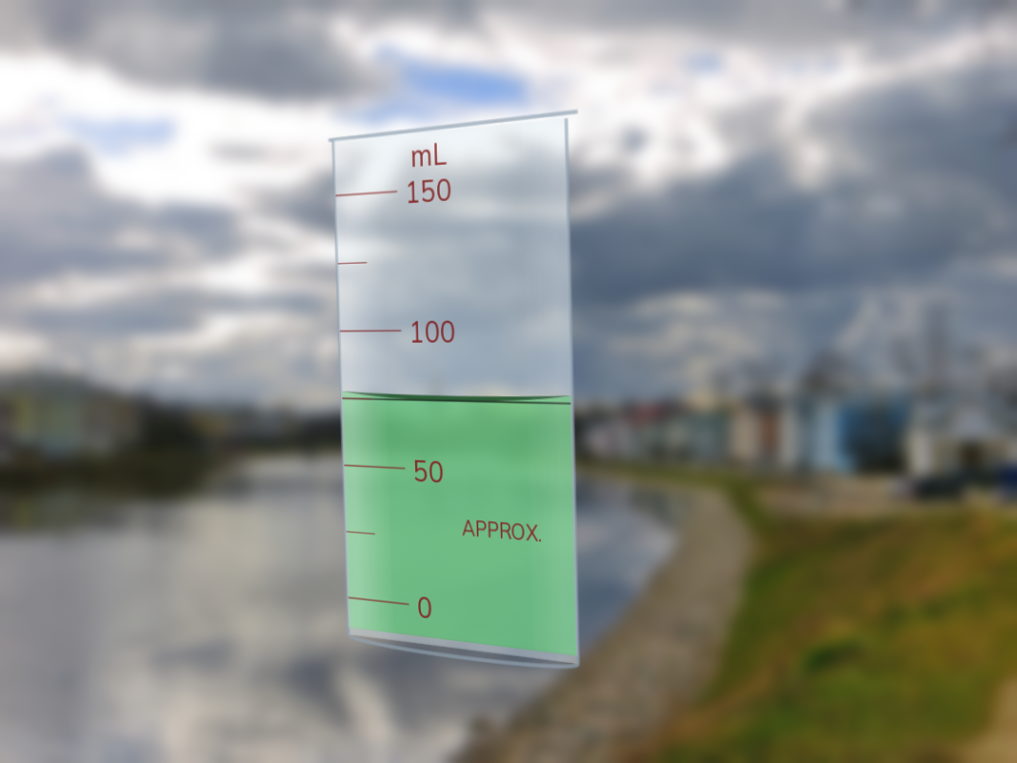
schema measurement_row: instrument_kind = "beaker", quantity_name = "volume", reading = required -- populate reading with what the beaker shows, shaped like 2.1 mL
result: 75 mL
